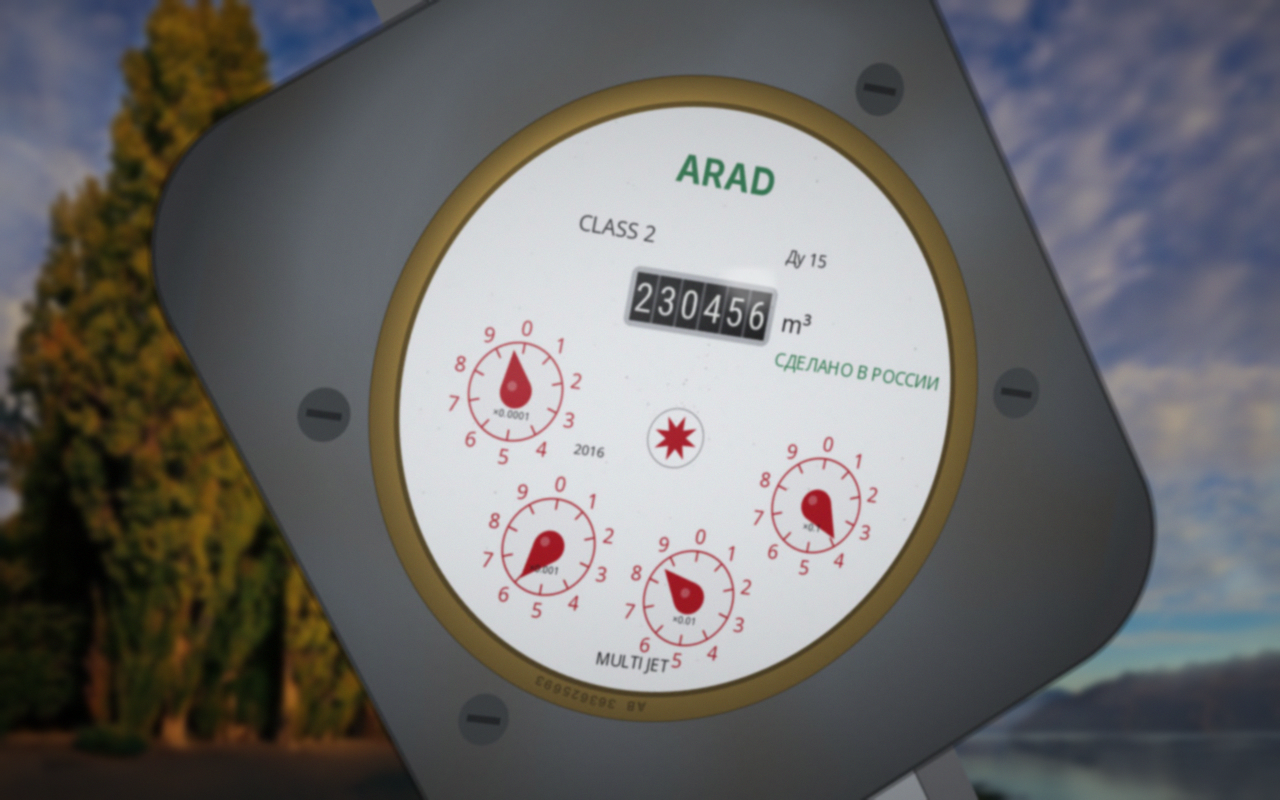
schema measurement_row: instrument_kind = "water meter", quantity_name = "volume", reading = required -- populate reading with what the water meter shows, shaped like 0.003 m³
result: 230456.3859 m³
